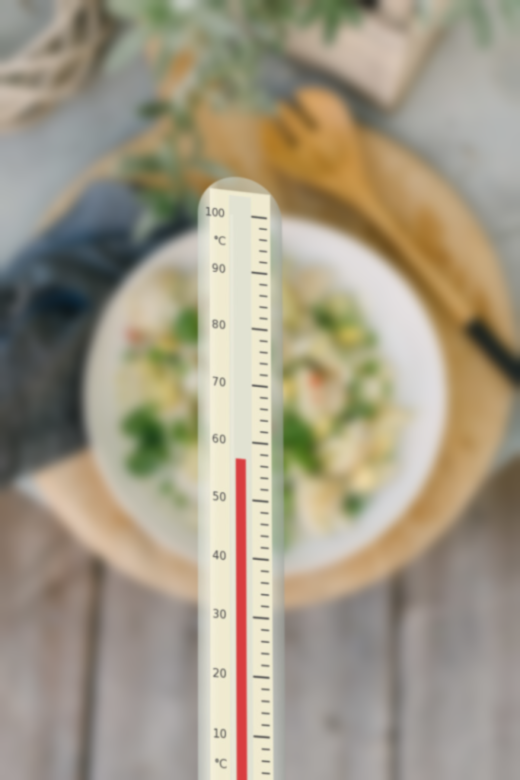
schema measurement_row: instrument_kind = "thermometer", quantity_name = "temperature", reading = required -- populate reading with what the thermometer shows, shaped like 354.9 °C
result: 57 °C
